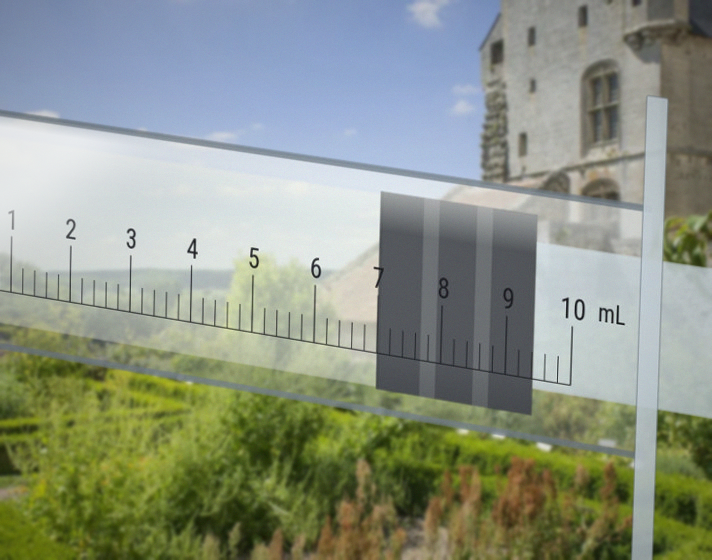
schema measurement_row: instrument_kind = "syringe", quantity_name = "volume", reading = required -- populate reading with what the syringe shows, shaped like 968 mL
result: 7 mL
